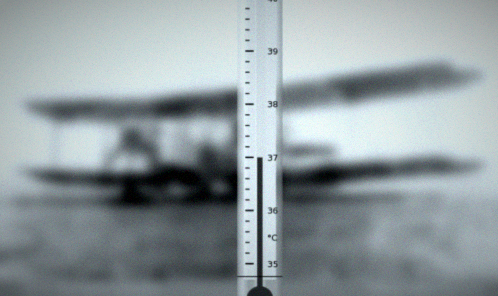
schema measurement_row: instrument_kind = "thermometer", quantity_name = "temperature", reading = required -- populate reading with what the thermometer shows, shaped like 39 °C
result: 37 °C
